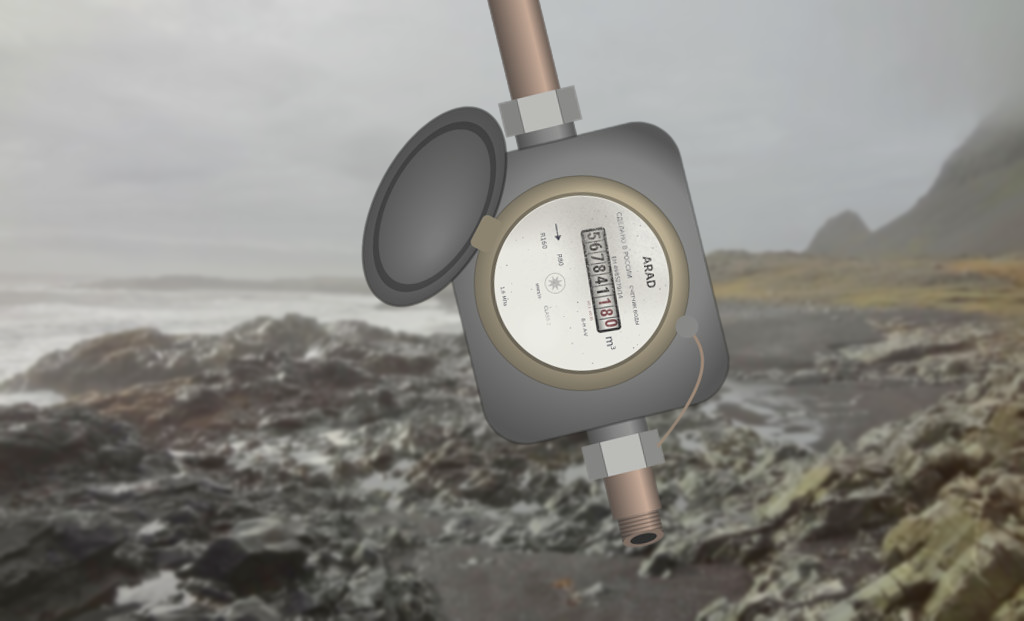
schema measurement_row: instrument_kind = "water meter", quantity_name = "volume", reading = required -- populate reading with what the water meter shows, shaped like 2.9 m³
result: 567841.180 m³
